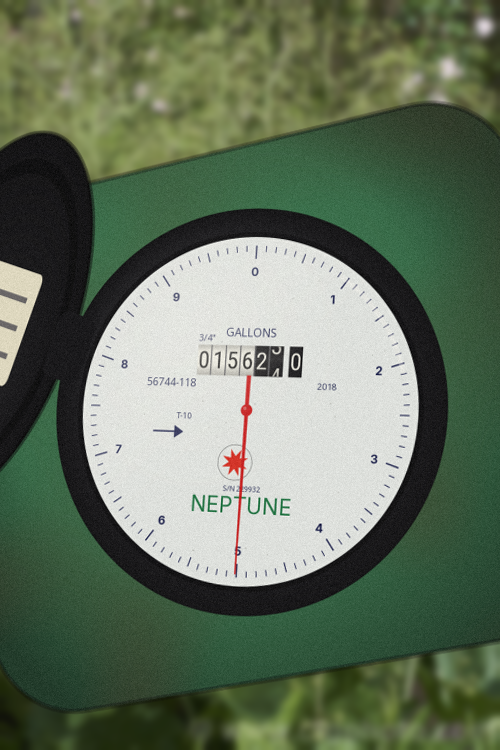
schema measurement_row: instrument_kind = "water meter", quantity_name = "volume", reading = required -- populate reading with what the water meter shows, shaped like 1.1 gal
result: 156235.0 gal
